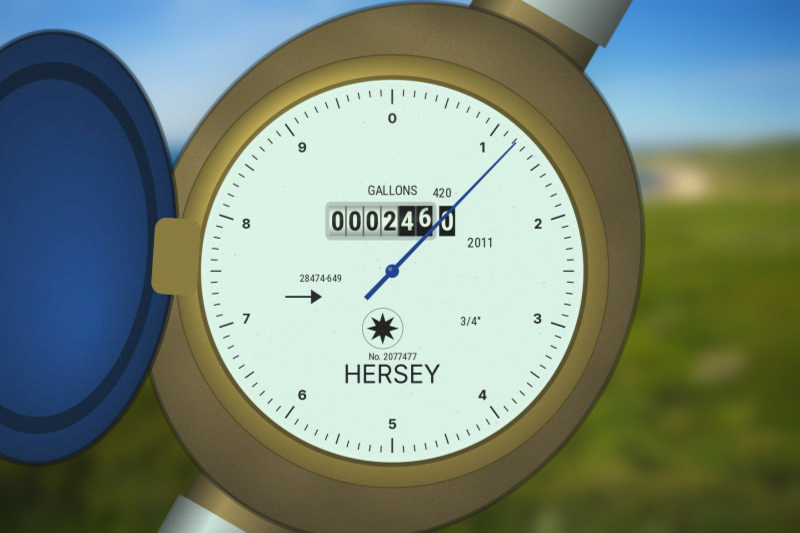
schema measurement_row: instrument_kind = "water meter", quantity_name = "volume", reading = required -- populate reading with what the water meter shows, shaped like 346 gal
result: 2461.2 gal
